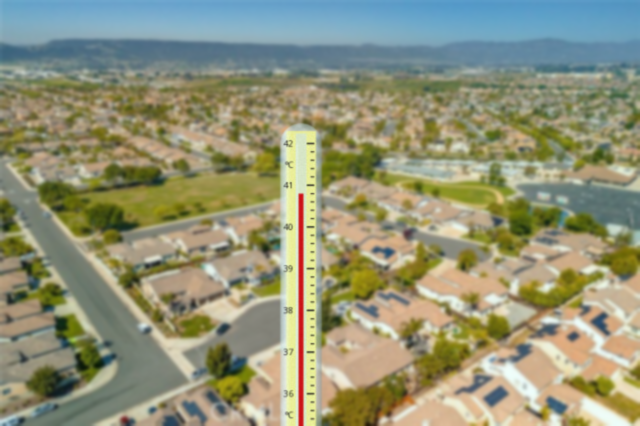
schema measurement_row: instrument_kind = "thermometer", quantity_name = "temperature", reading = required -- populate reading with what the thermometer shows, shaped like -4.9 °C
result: 40.8 °C
